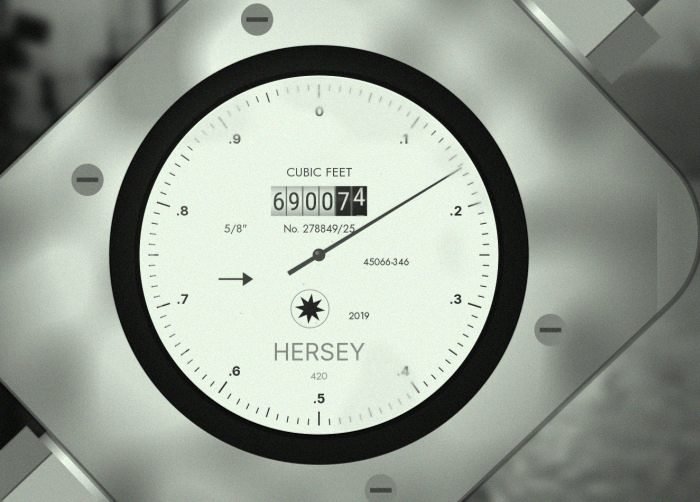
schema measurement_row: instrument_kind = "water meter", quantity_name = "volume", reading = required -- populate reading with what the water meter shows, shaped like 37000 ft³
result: 690074.16 ft³
